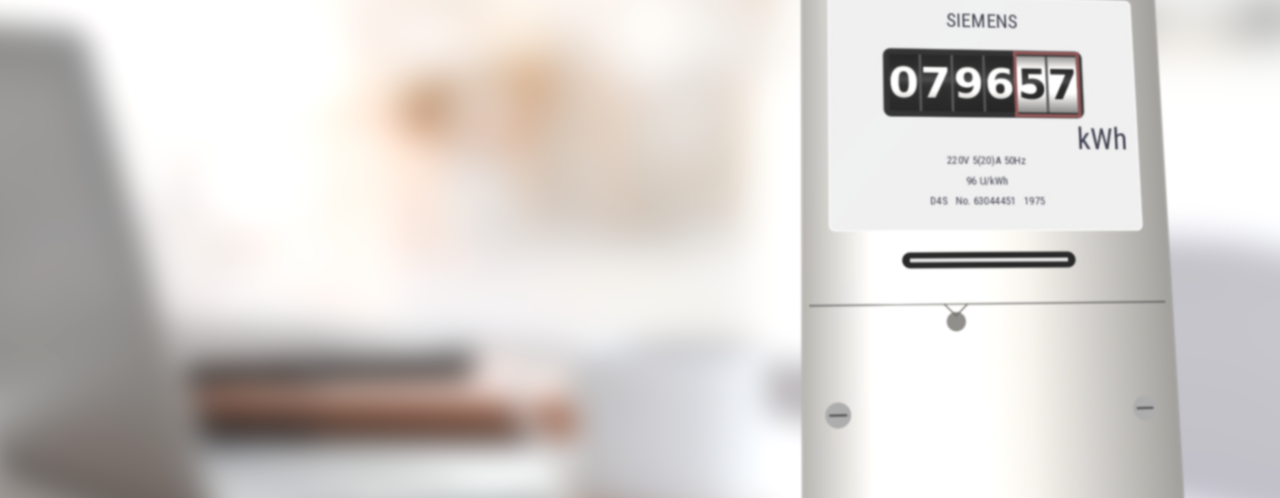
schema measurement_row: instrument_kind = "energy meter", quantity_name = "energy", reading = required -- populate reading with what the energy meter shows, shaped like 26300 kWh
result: 796.57 kWh
